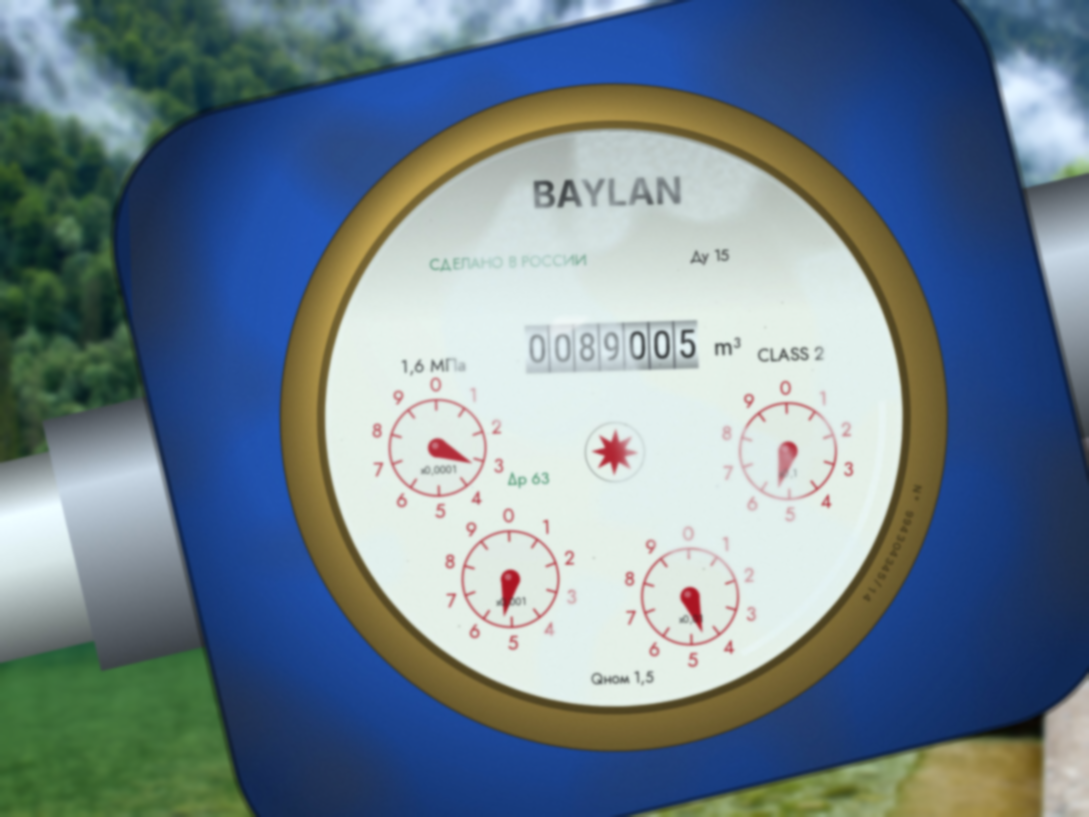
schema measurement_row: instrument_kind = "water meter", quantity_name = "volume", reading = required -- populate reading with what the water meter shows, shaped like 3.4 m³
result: 89005.5453 m³
